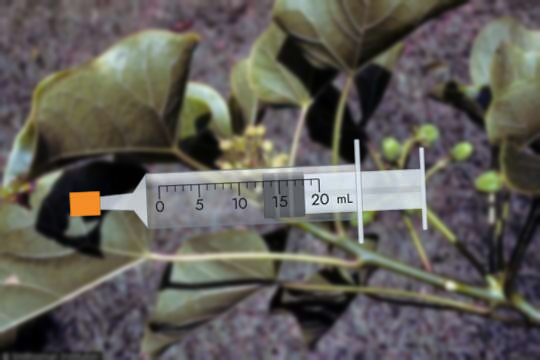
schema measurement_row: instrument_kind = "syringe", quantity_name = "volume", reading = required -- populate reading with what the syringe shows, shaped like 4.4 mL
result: 13 mL
